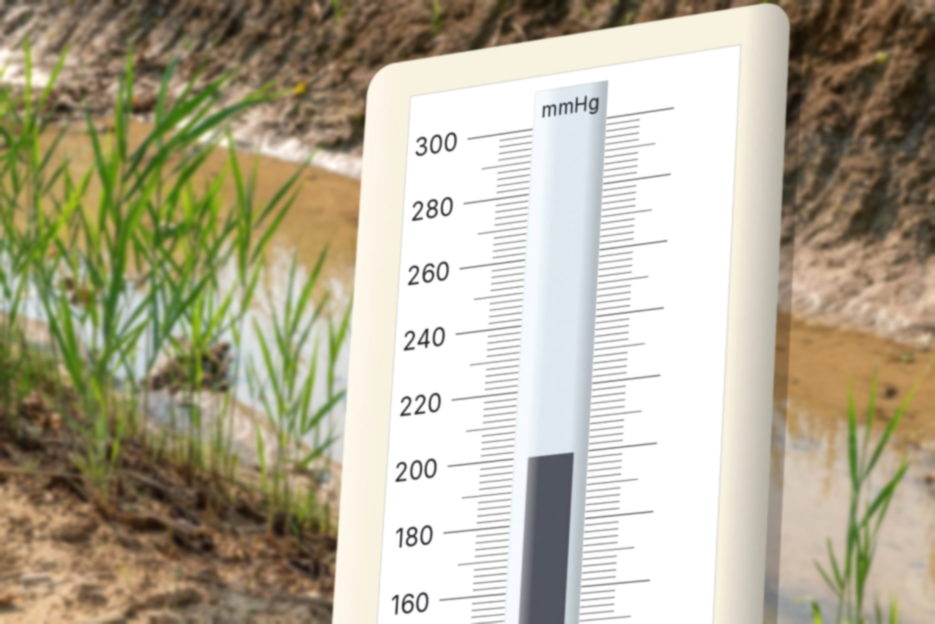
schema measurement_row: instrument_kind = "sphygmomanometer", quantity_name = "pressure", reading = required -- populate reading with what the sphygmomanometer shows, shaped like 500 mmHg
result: 200 mmHg
